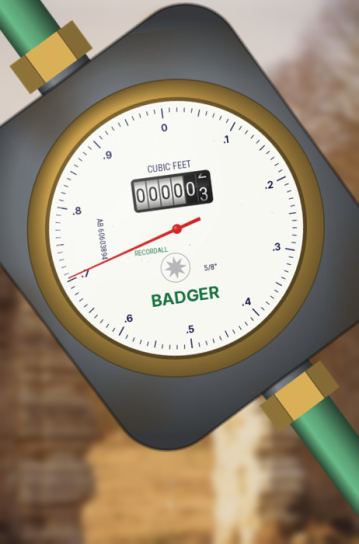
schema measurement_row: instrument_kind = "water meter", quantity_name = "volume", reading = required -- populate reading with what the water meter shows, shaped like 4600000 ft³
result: 2.70 ft³
